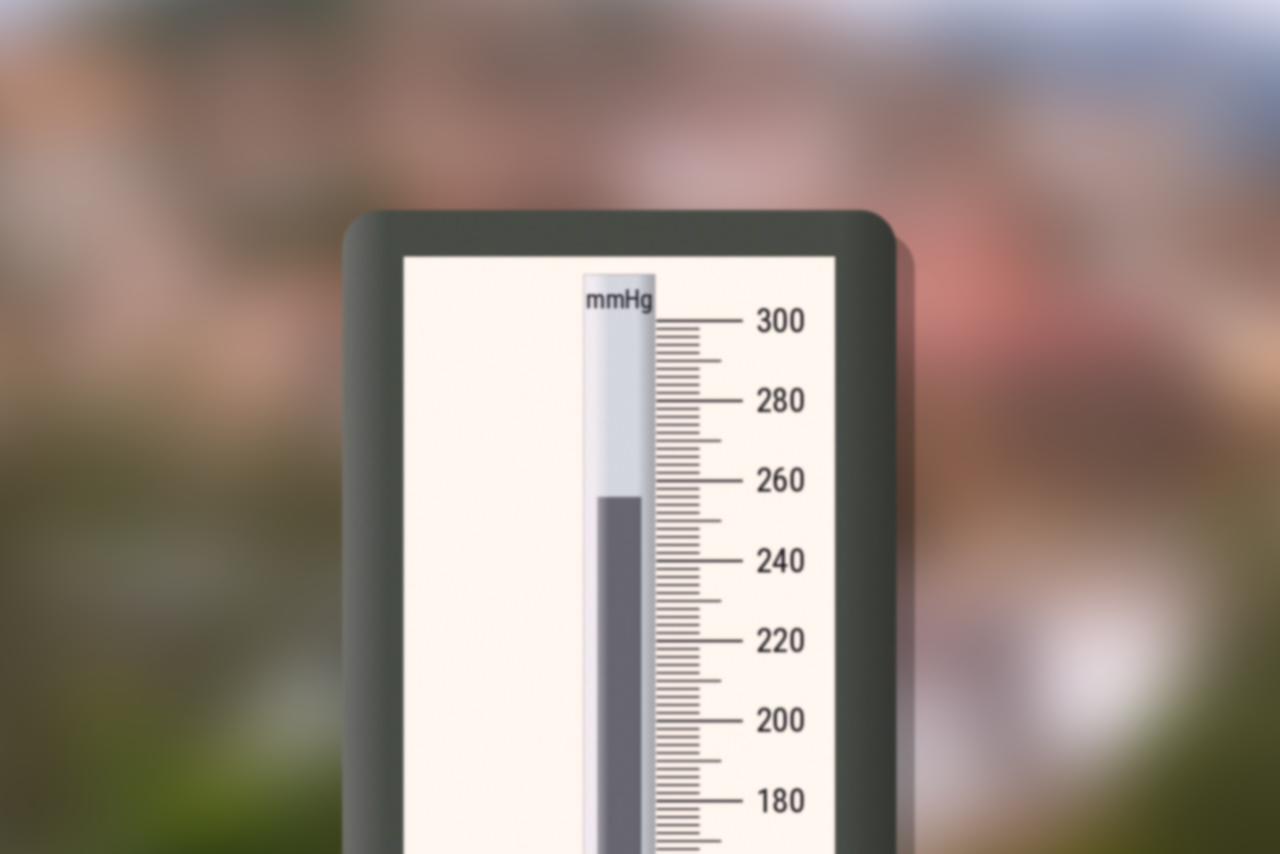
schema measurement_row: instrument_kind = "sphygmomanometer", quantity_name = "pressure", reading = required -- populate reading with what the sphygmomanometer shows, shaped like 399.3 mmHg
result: 256 mmHg
